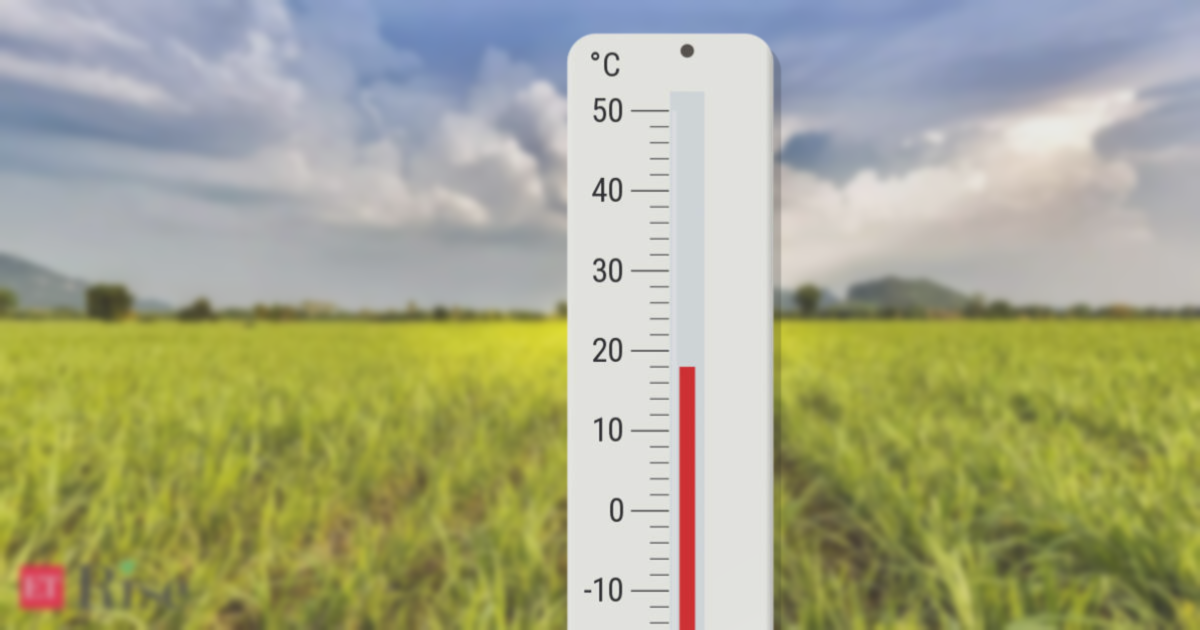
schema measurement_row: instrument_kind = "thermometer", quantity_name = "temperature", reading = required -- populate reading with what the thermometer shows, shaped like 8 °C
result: 18 °C
